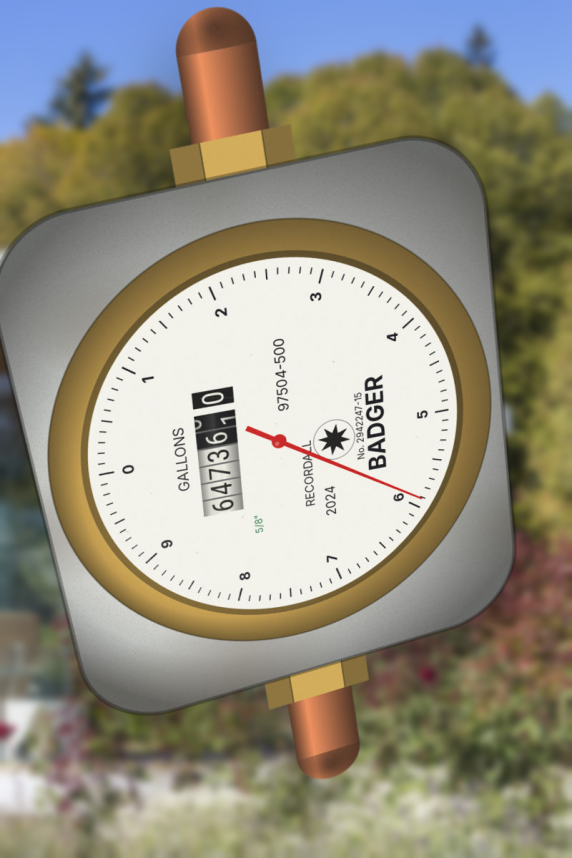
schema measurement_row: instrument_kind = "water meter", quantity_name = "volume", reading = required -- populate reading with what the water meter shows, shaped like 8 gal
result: 6473605.9 gal
